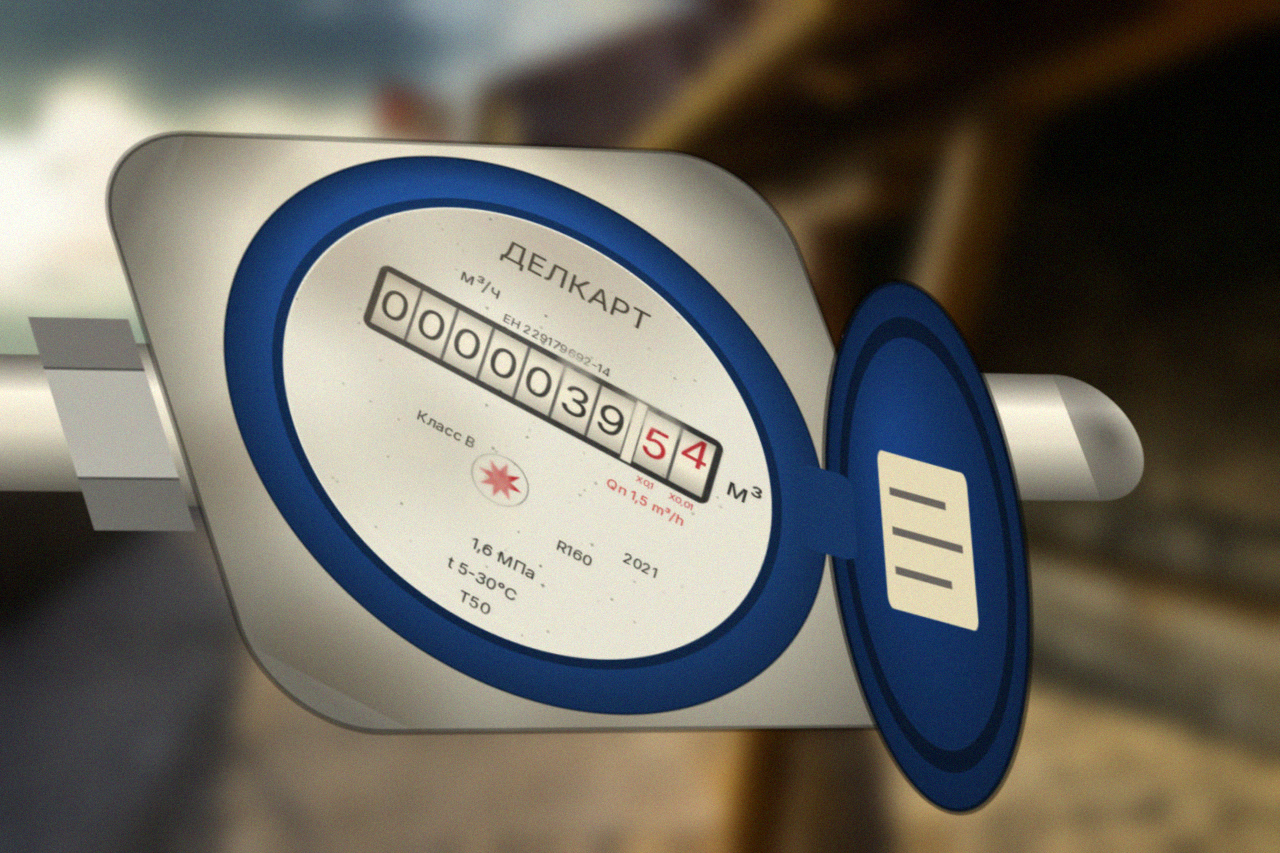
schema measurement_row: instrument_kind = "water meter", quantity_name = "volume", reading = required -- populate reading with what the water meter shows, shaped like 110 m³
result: 39.54 m³
